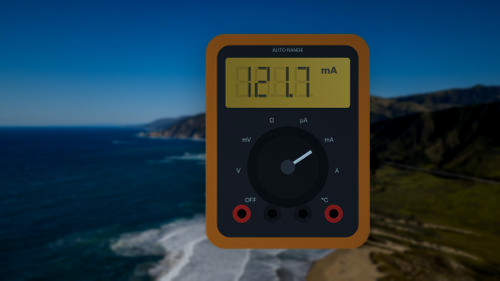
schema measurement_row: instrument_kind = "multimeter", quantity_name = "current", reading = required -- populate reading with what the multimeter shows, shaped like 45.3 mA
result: 121.7 mA
